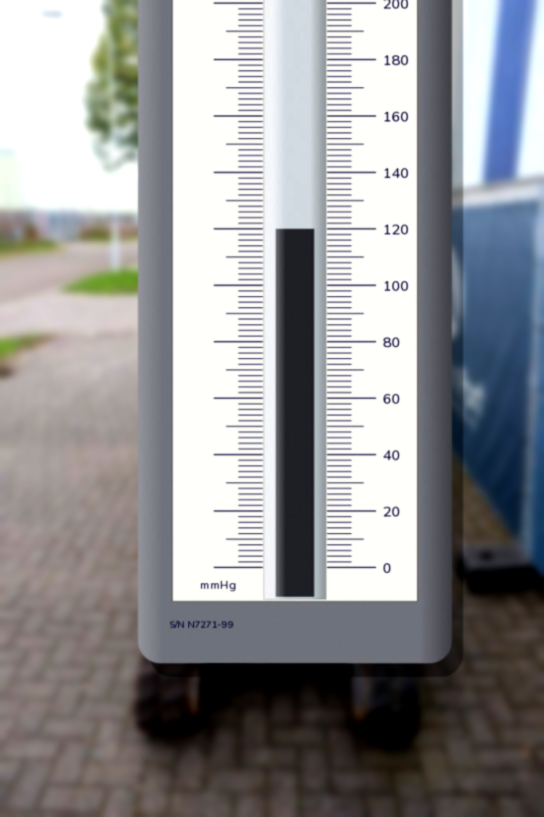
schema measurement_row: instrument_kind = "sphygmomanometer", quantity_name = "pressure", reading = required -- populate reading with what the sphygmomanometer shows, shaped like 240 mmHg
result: 120 mmHg
